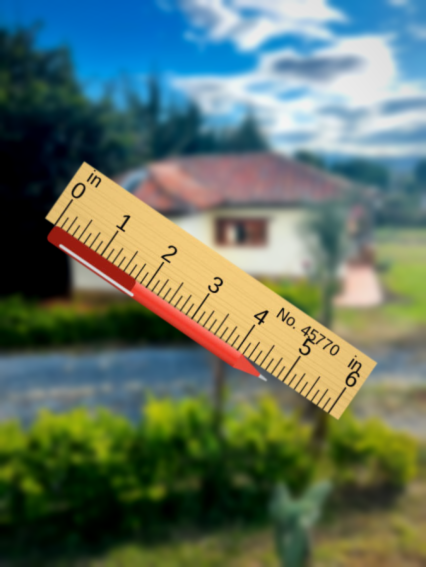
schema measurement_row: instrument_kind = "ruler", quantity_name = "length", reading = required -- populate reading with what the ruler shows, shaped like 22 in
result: 4.75 in
